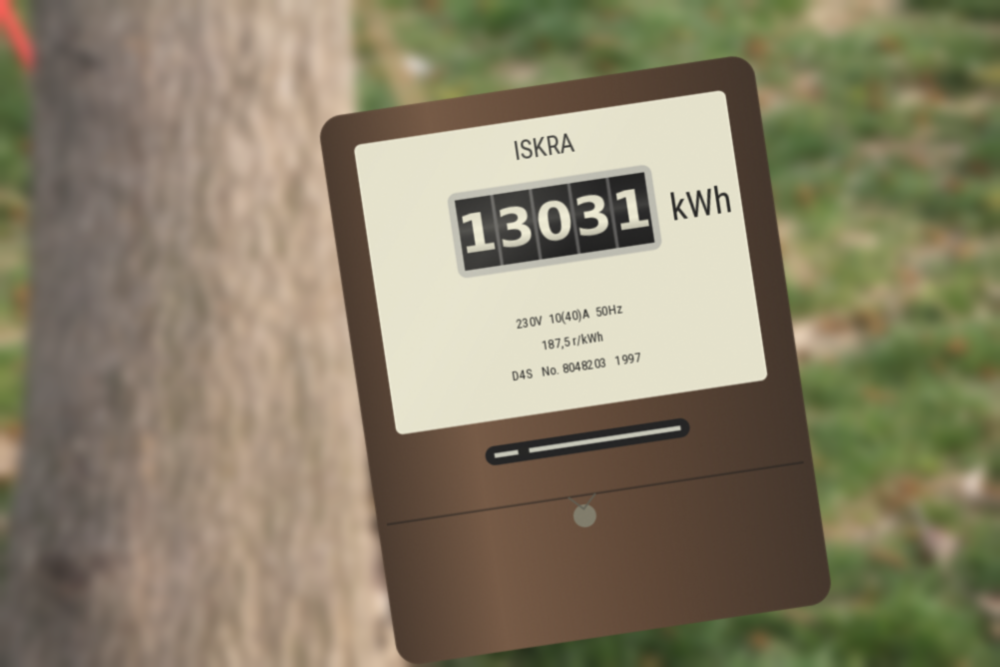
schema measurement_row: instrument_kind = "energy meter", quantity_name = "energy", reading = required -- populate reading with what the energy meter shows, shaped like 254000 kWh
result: 13031 kWh
